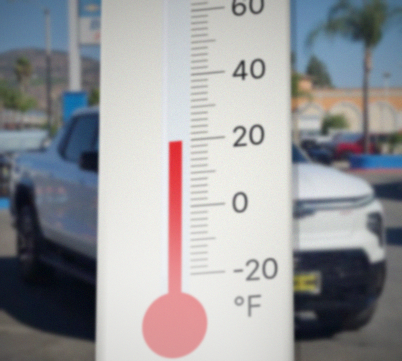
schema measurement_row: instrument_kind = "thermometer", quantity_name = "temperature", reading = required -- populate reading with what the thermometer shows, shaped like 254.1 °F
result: 20 °F
